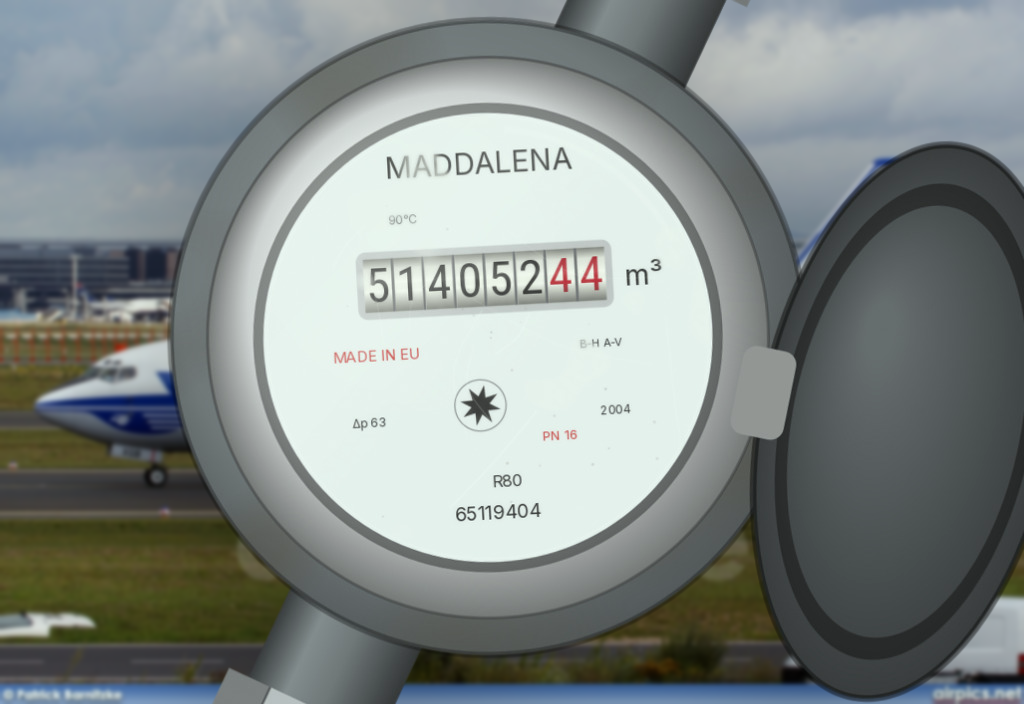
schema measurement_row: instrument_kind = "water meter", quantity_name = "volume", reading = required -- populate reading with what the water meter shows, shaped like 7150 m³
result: 514052.44 m³
